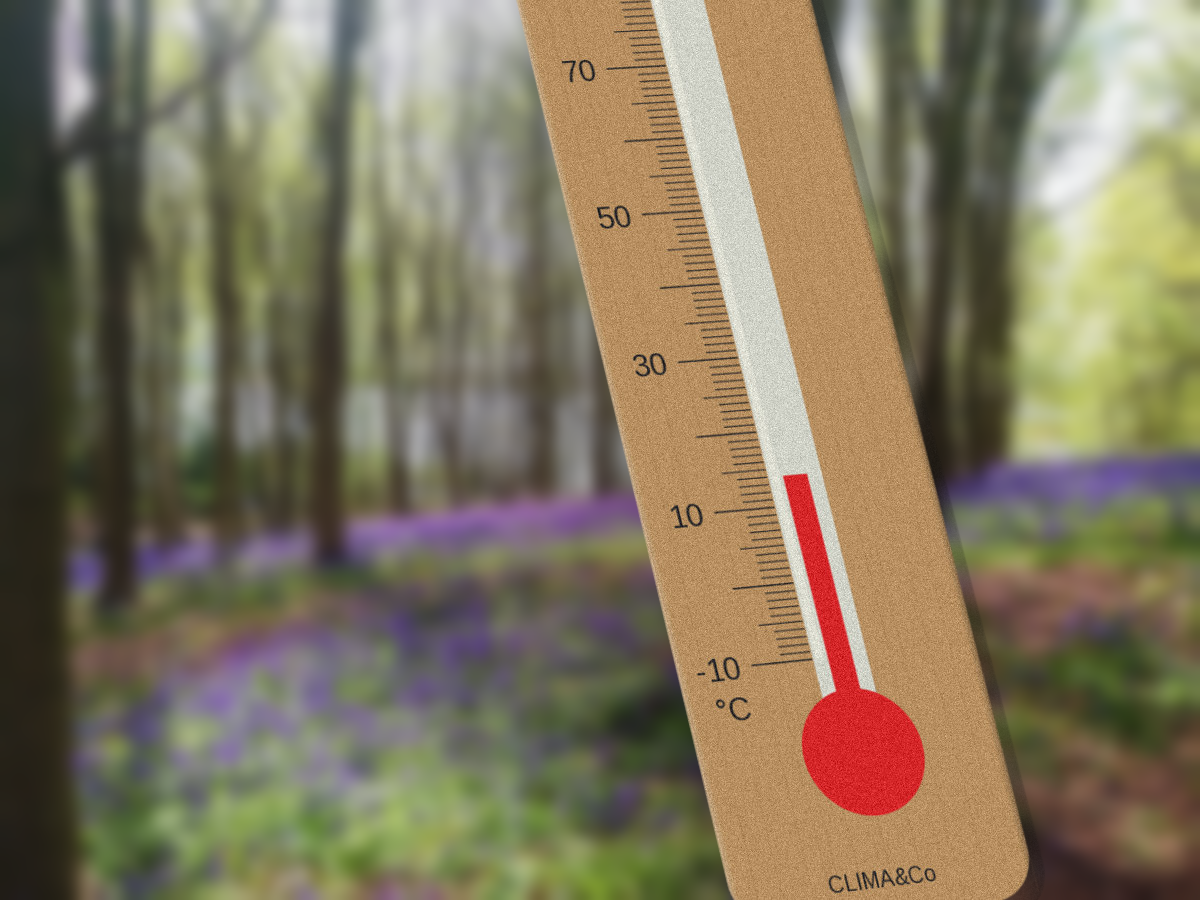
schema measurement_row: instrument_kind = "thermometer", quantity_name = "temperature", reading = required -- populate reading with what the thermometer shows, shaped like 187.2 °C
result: 14 °C
